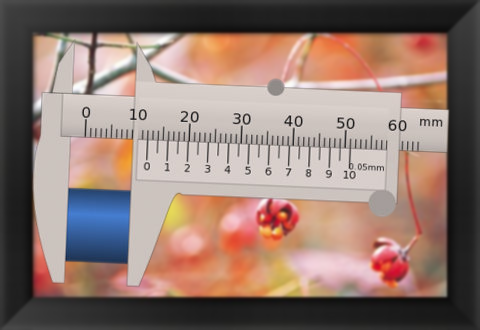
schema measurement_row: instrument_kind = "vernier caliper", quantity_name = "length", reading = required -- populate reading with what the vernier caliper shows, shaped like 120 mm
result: 12.0 mm
